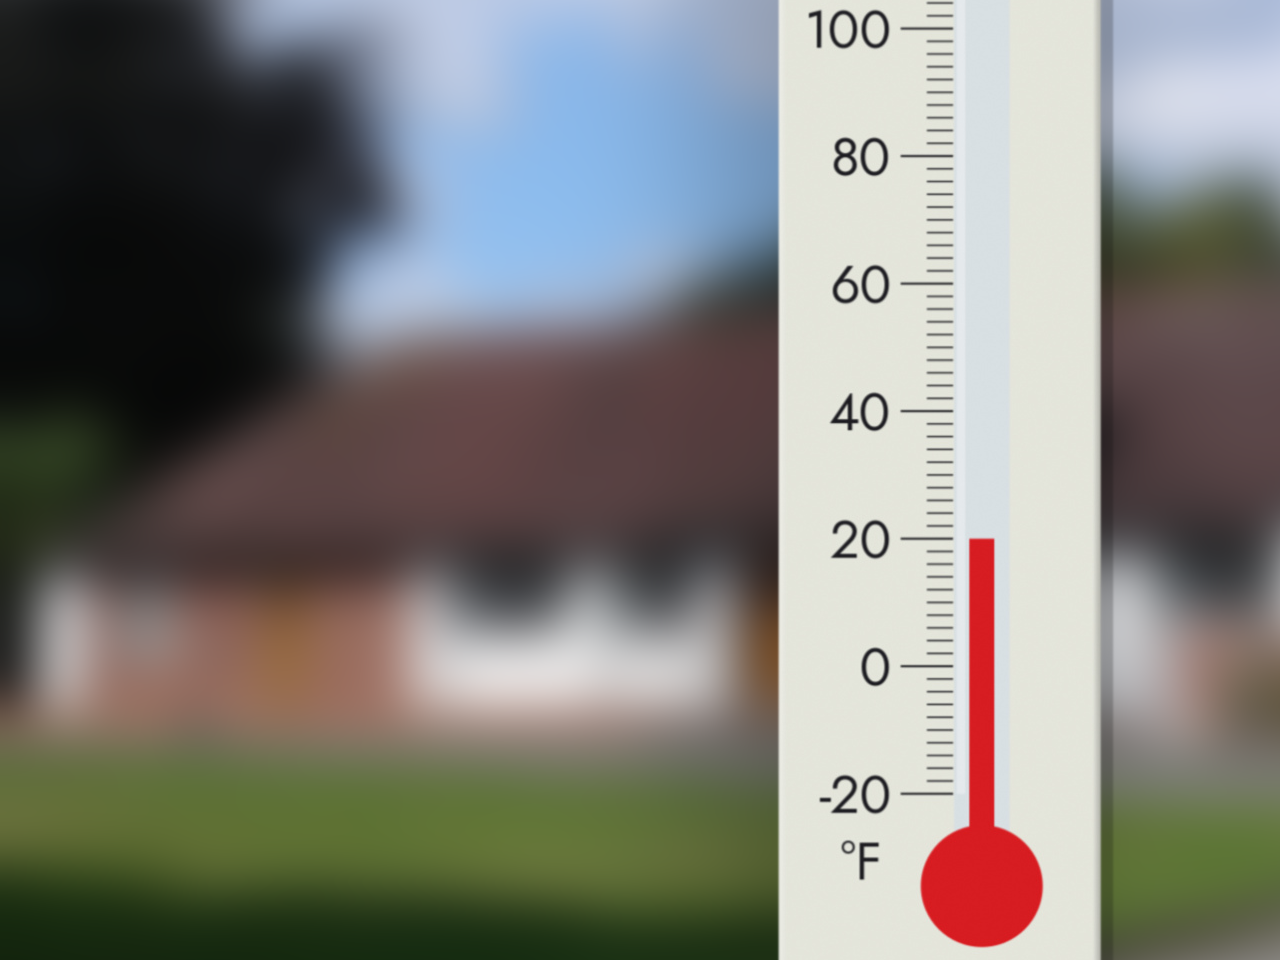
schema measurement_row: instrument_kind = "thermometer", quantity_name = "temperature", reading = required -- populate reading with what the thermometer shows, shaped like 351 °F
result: 20 °F
